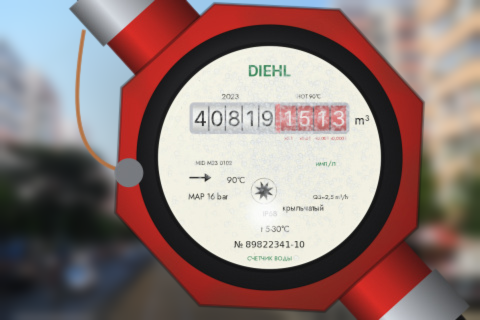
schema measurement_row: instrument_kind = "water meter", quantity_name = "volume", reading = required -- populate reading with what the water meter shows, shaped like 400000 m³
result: 40819.1513 m³
